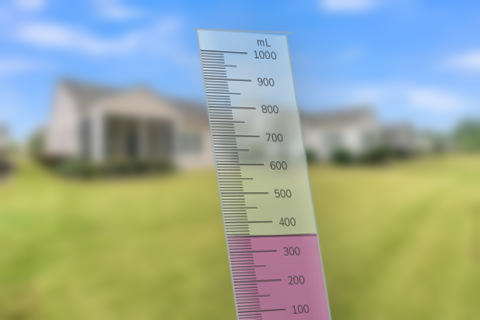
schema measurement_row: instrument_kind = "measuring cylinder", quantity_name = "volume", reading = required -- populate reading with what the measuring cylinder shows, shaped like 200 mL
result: 350 mL
